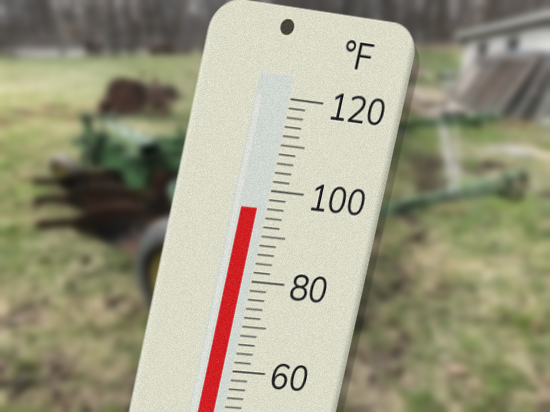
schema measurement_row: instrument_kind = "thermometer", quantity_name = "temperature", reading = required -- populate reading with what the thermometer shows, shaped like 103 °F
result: 96 °F
